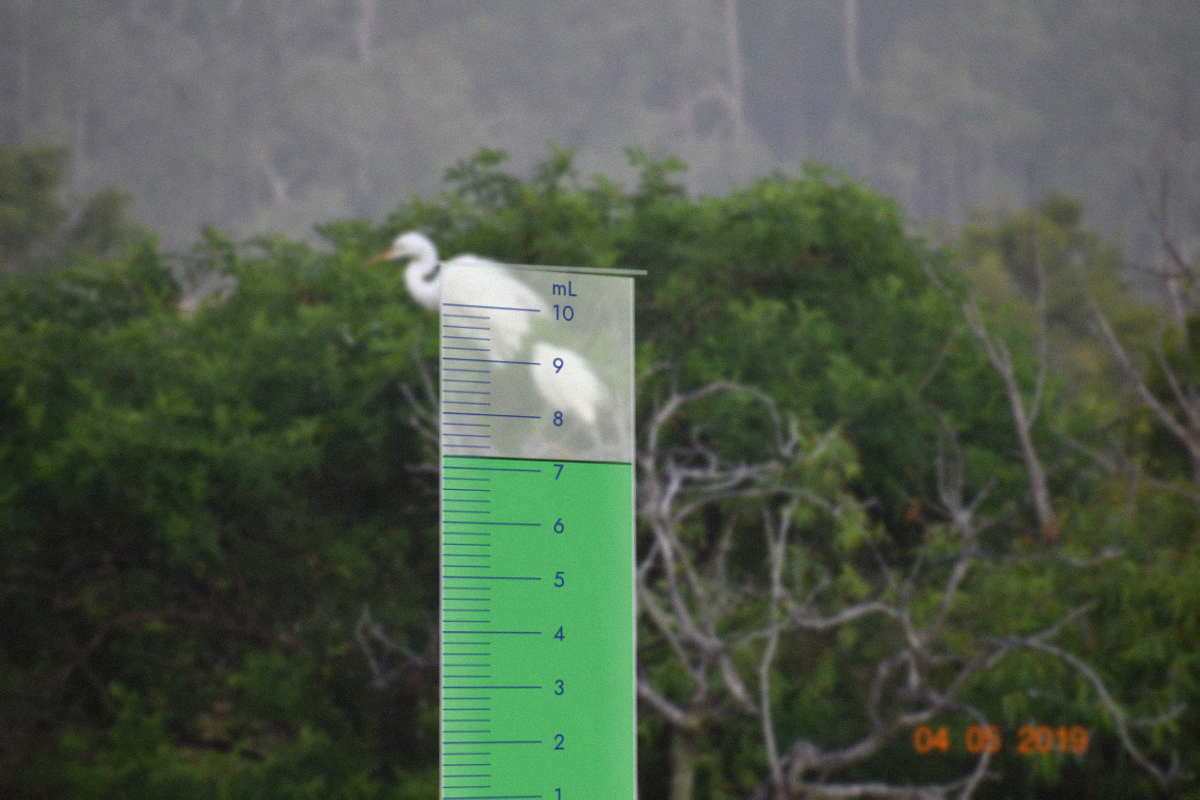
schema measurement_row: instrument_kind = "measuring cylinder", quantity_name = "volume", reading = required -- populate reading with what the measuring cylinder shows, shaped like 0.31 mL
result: 7.2 mL
